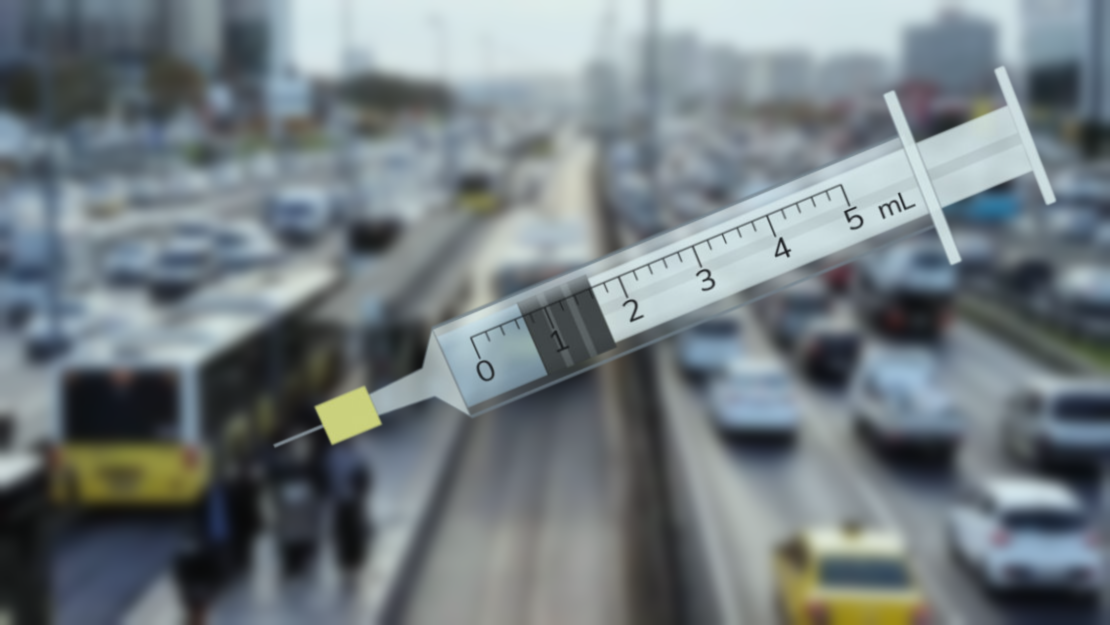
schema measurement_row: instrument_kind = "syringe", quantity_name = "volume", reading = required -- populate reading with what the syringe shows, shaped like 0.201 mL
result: 0.7 mL
